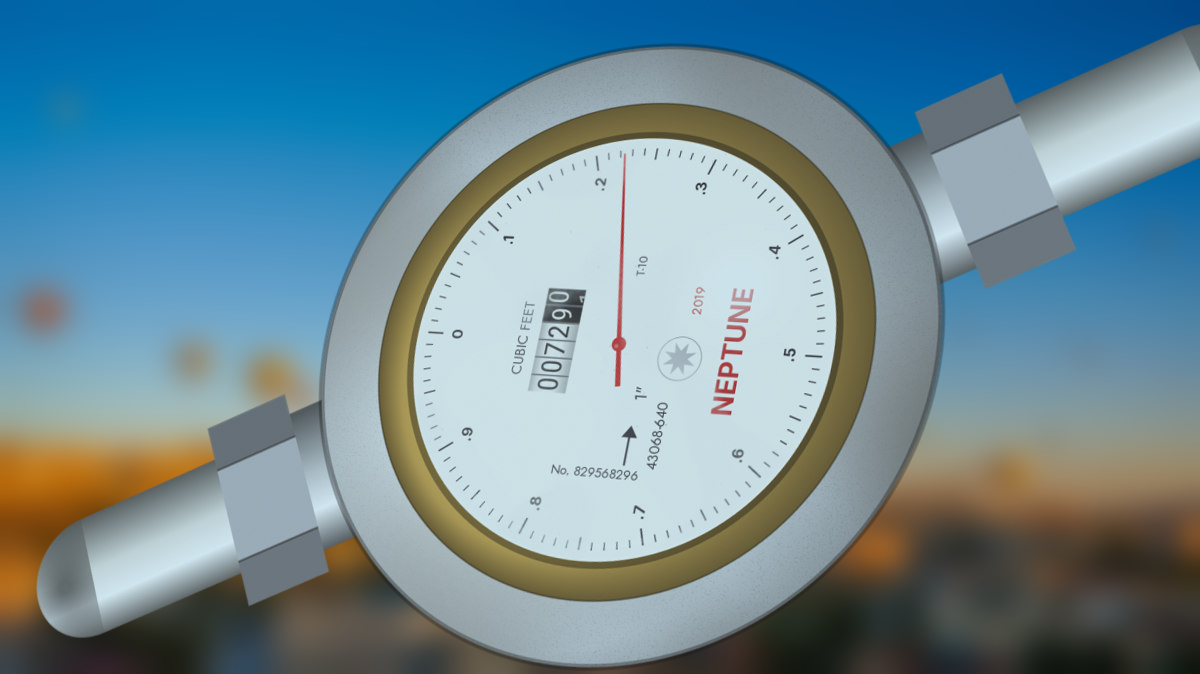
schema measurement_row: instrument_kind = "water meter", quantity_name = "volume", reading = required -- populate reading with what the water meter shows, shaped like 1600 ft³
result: 7290.22 ft³
